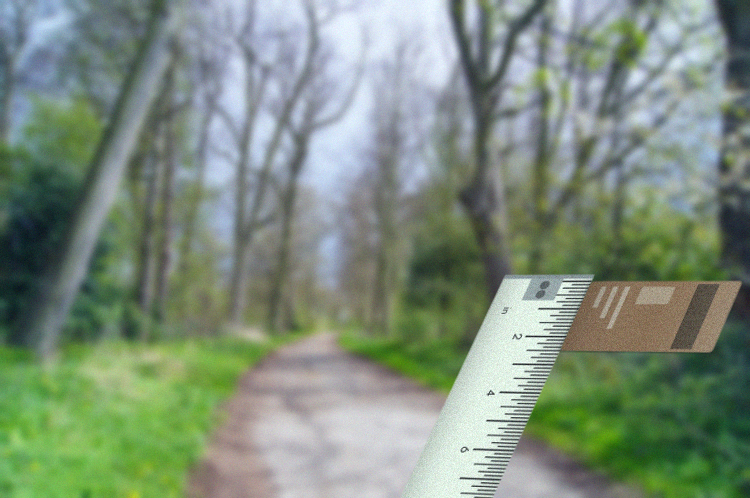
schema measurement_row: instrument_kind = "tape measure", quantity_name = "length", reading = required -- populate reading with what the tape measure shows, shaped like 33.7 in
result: 2.5 in
